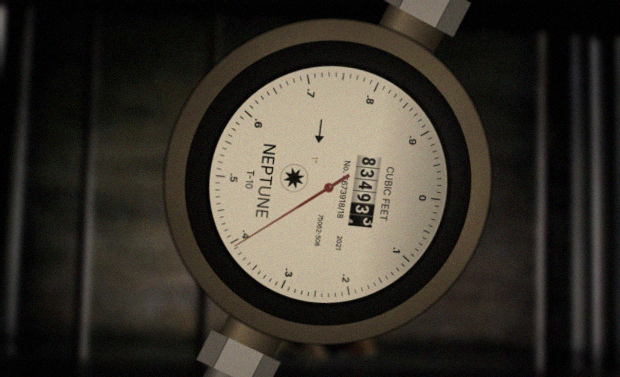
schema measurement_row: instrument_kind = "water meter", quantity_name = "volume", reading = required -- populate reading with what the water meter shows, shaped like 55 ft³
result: 834933.39 ft³
